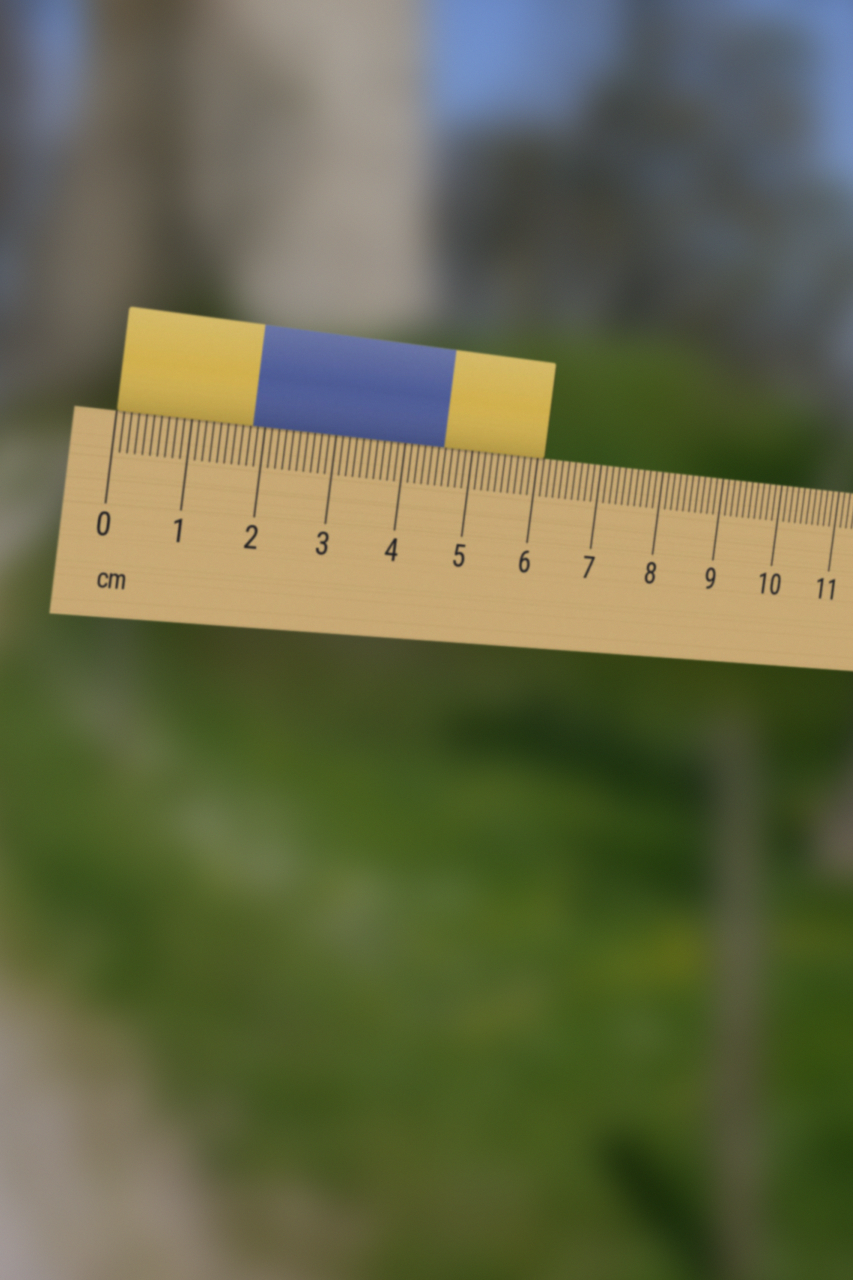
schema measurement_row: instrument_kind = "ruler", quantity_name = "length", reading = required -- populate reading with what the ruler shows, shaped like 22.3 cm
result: 6.1 cm
